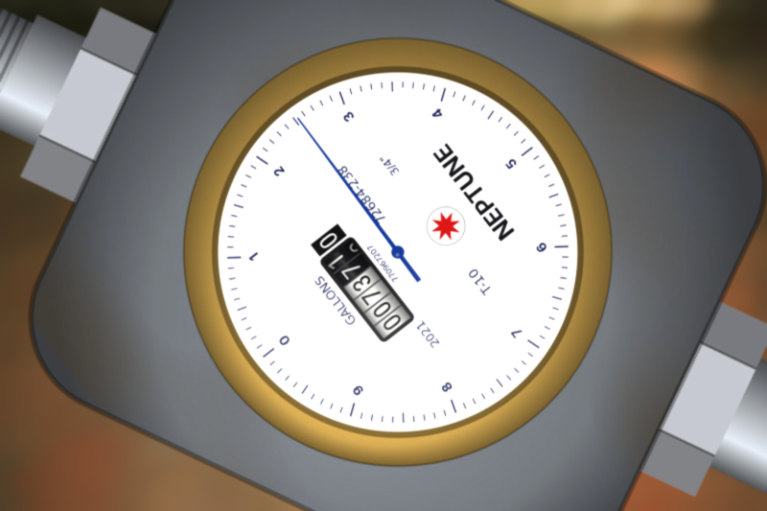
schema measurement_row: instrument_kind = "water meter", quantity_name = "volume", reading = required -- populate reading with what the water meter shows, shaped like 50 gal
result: 73712.5 gal
